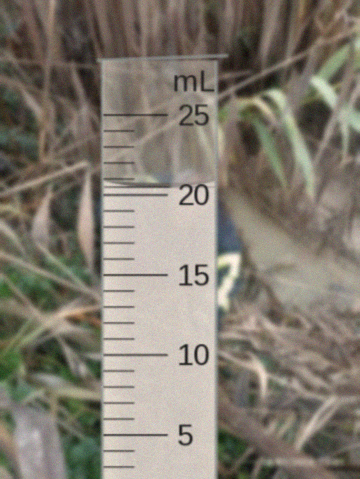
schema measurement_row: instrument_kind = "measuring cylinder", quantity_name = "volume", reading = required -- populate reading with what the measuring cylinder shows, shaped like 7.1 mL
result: 20.5 mL
